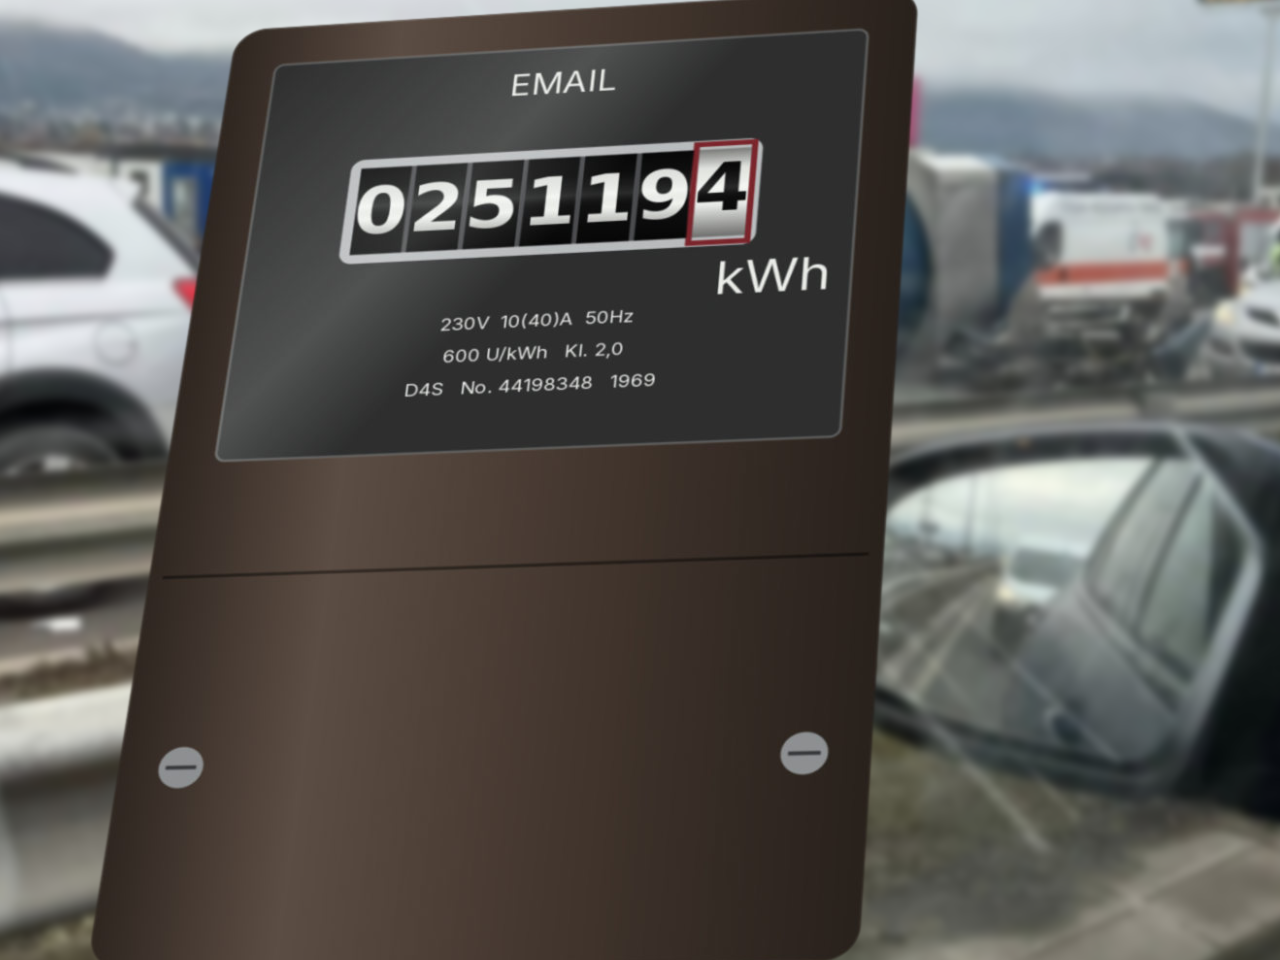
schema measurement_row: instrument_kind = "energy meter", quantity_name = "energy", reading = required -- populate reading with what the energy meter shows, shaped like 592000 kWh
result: 25119.4 kWh
